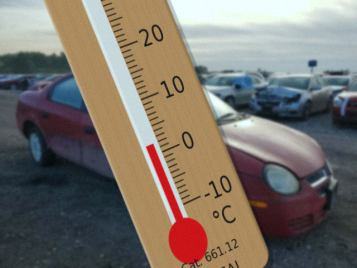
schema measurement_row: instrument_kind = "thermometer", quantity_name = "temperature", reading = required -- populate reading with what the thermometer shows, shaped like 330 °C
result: 2 °C
